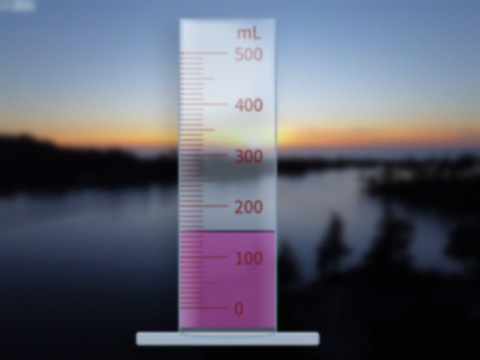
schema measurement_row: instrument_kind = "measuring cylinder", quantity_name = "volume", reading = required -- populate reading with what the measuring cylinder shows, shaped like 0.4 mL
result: 150 mL
